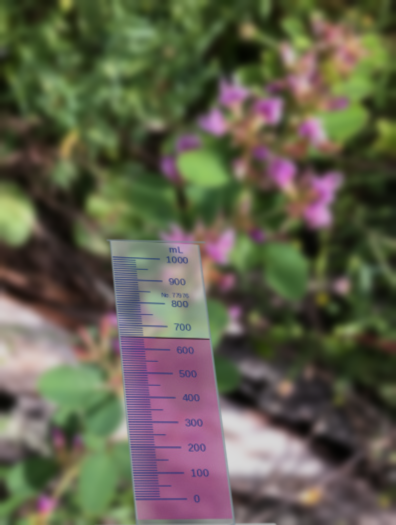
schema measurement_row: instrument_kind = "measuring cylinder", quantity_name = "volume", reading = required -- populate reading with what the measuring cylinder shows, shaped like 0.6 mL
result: 650 mL
